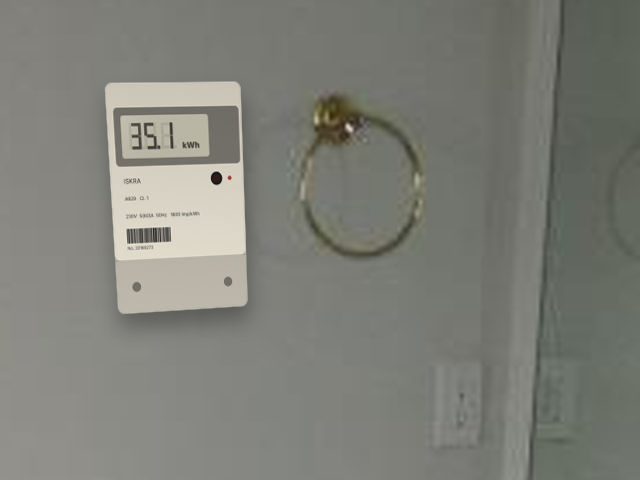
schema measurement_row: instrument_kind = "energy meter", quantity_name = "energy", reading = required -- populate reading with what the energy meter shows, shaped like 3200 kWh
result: 35.1 kWh
